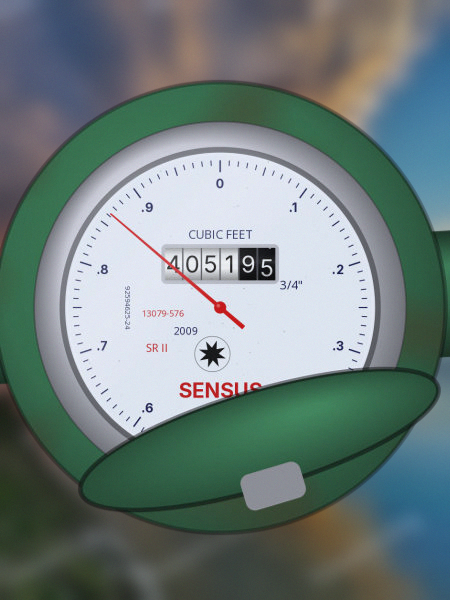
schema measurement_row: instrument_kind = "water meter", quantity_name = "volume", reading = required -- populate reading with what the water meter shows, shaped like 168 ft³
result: 405194.86 ft³
